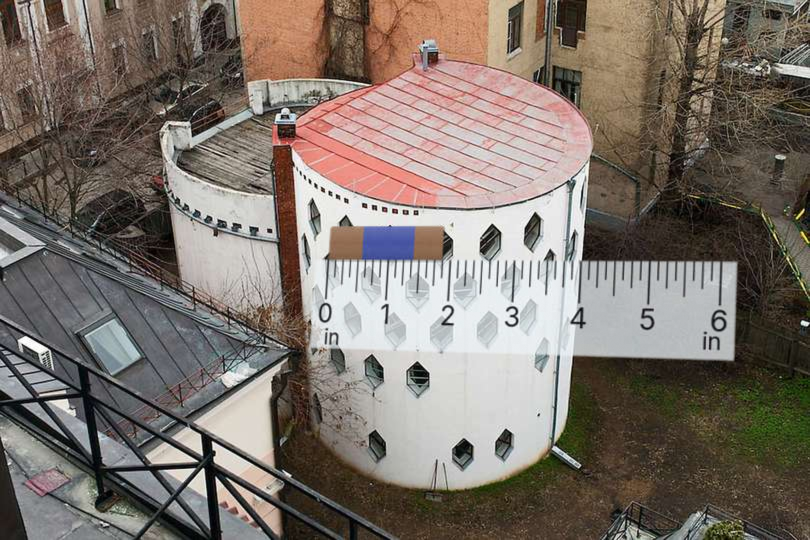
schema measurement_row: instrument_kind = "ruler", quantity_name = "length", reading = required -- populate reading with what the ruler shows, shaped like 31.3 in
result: 1.875 in
